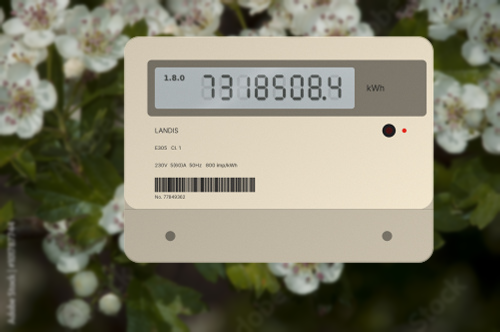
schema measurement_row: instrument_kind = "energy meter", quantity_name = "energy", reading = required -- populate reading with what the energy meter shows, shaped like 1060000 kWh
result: 7318508.4 kWh
